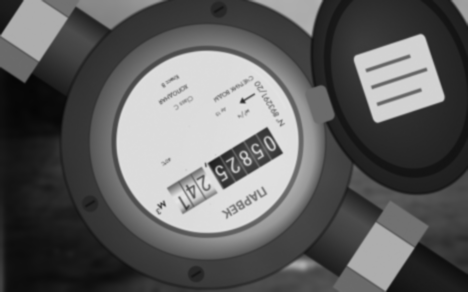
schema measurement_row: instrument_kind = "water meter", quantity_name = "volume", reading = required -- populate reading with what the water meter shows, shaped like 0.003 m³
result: 5825.241 m³
